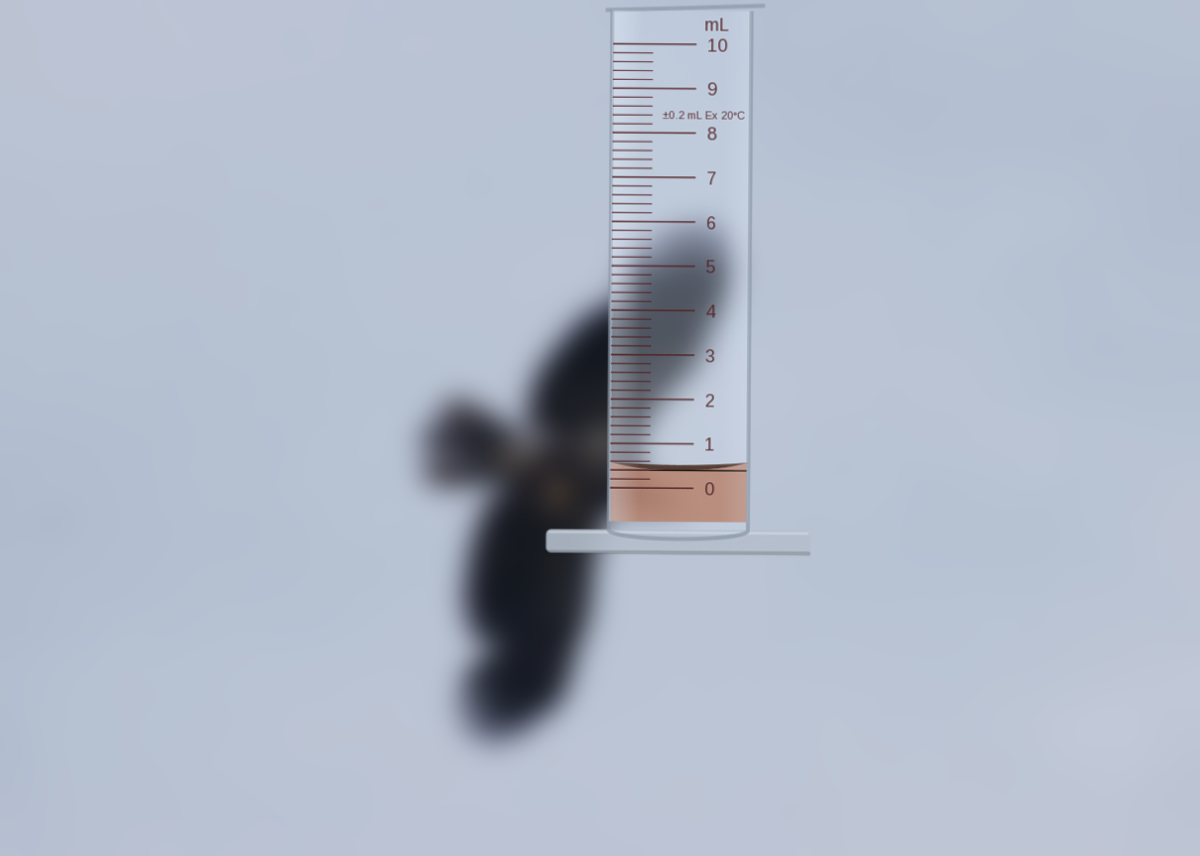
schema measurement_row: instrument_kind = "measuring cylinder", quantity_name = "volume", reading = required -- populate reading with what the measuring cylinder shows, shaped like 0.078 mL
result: 0.4 mL
